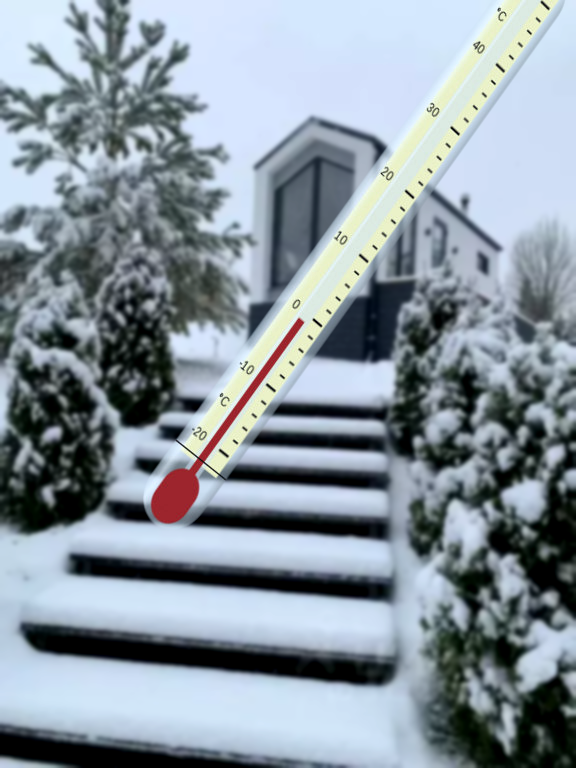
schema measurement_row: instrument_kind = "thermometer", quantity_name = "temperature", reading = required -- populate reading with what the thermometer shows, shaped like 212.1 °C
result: -1 °C
